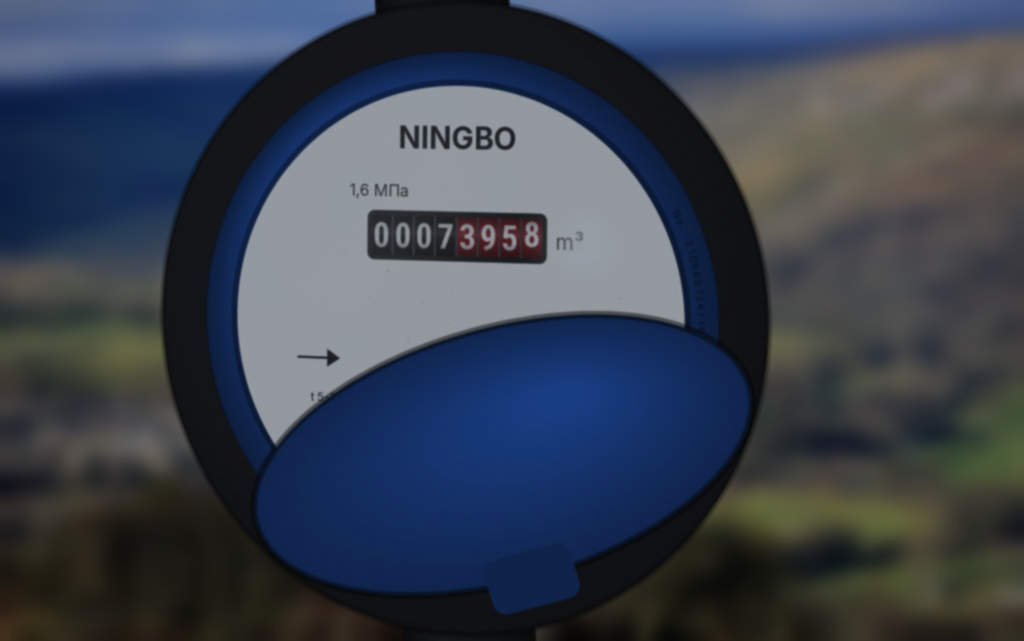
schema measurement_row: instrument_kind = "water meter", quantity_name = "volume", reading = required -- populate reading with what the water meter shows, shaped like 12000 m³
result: 7.3958 m³
